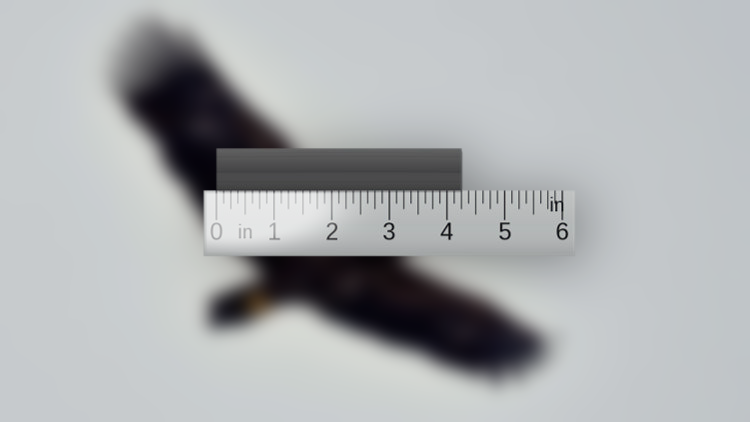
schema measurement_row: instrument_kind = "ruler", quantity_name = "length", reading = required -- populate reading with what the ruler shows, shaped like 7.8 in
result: 4.25 in
